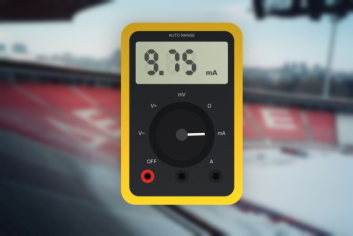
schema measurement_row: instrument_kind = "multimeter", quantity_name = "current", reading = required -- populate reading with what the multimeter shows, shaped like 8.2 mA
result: 9.75 mA
